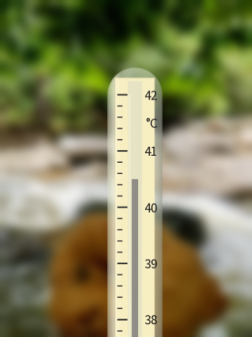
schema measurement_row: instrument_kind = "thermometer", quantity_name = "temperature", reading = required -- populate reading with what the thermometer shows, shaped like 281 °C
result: 40.5 °C
